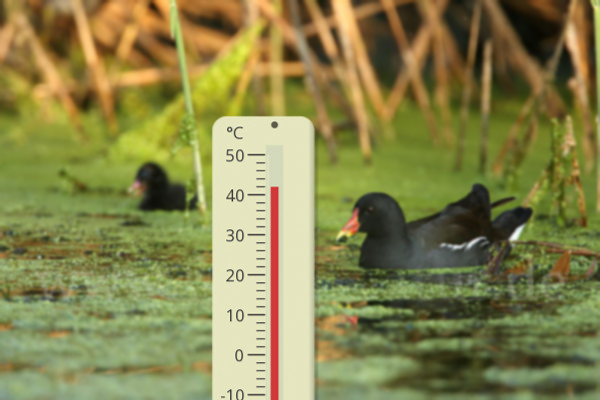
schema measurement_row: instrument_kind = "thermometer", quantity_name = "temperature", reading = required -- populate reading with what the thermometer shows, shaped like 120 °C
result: 42 °C
